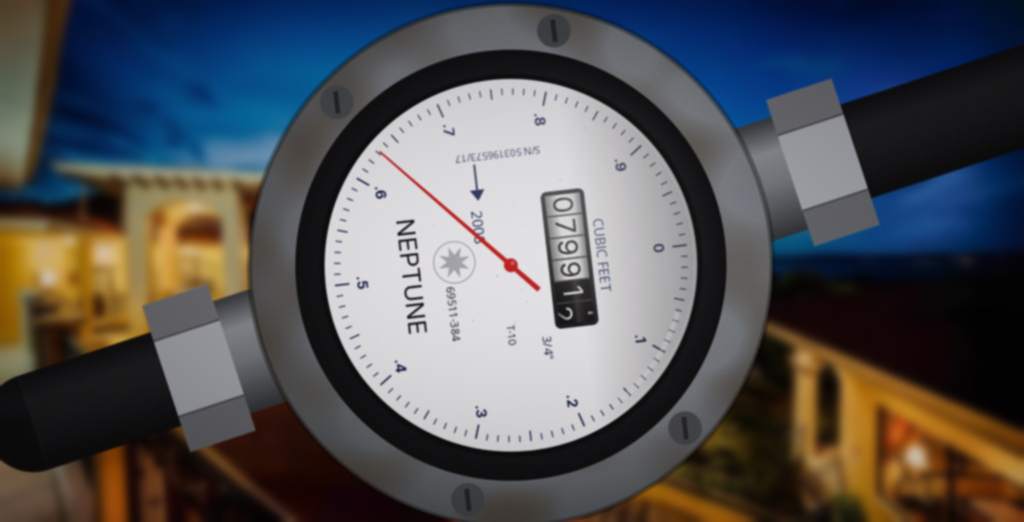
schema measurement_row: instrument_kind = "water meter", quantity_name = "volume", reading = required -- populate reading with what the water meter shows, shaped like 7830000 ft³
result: 79911.63 ft³
